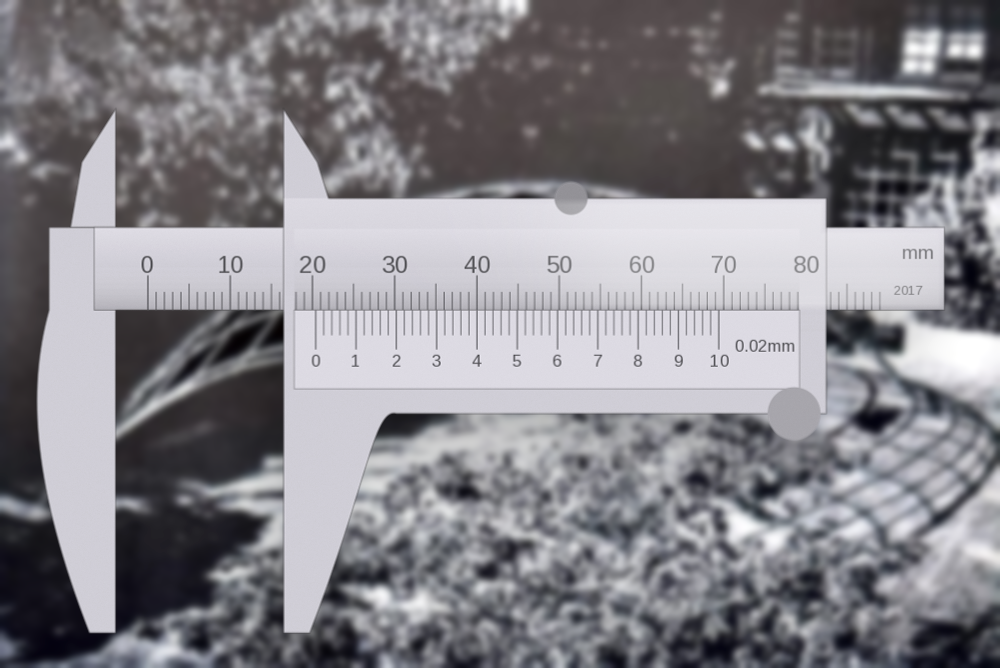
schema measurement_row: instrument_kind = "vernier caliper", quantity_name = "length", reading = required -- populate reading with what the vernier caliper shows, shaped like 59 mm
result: 20.4 mm
